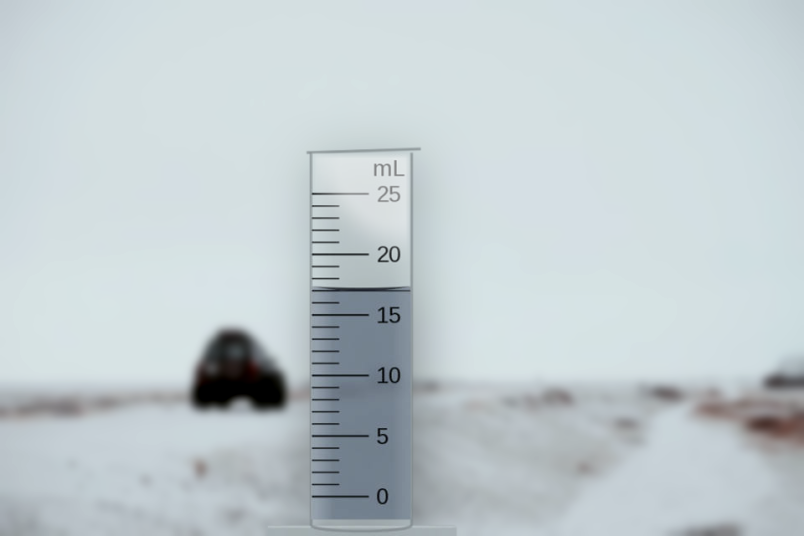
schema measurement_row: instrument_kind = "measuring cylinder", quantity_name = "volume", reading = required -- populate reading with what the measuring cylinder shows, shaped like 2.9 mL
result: 17 mL
